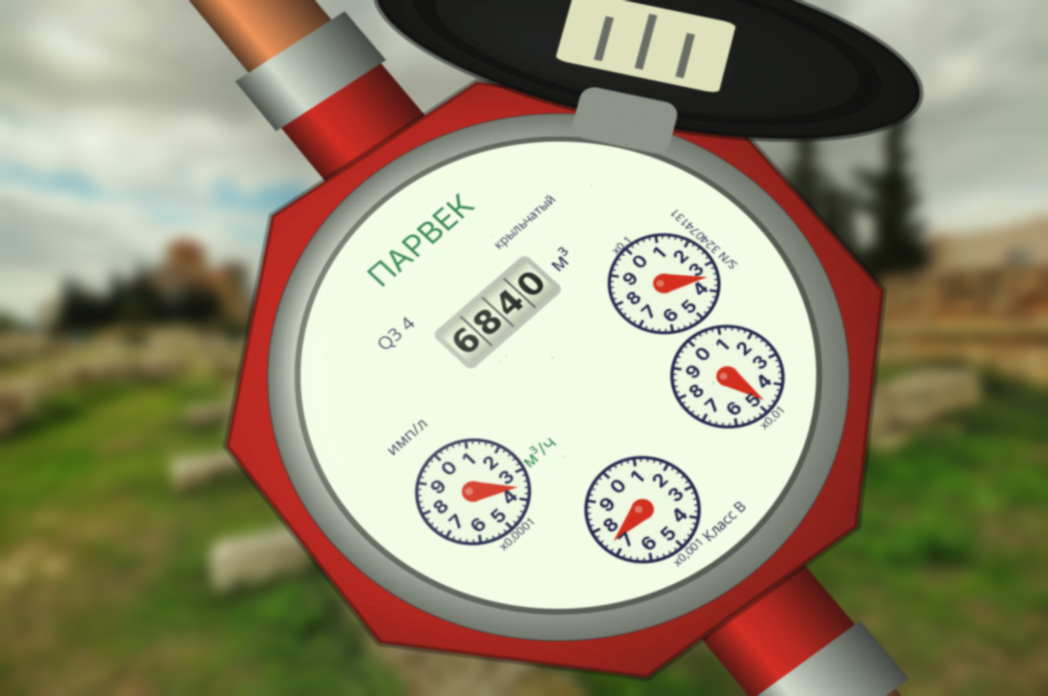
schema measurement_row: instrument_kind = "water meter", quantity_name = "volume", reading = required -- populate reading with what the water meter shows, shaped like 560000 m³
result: 6840.3473 m³
